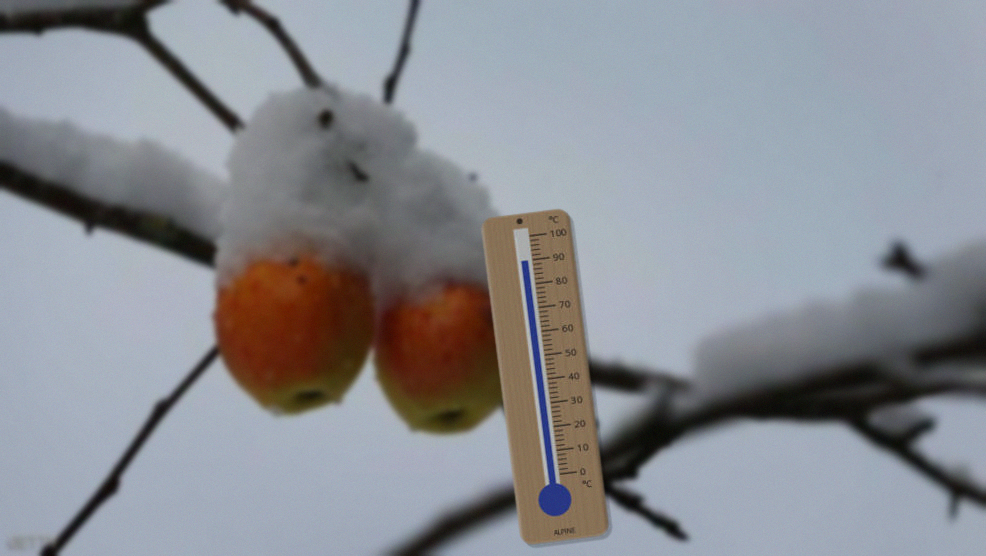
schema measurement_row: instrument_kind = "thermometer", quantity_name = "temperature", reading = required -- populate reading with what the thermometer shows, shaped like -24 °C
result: 90 °C
